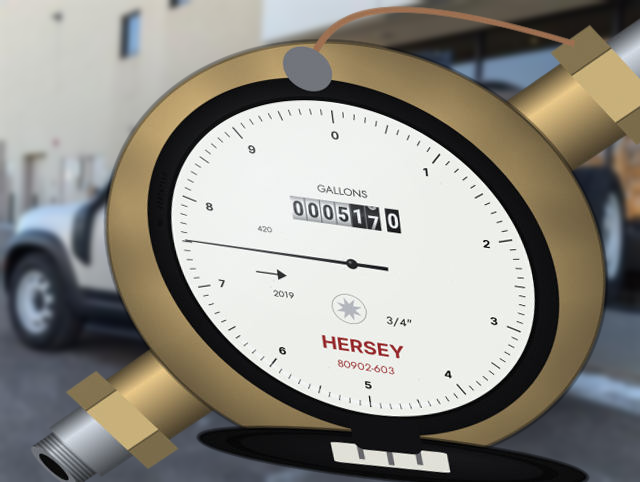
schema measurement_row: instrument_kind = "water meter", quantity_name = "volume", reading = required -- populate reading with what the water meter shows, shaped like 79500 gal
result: 5167.5 gal
